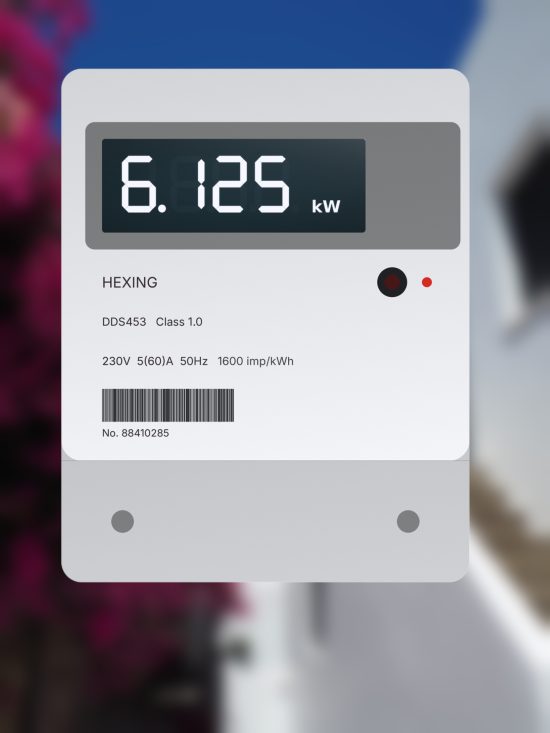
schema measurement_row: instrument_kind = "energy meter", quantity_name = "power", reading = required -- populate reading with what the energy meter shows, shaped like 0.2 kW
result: 6.125 kW
